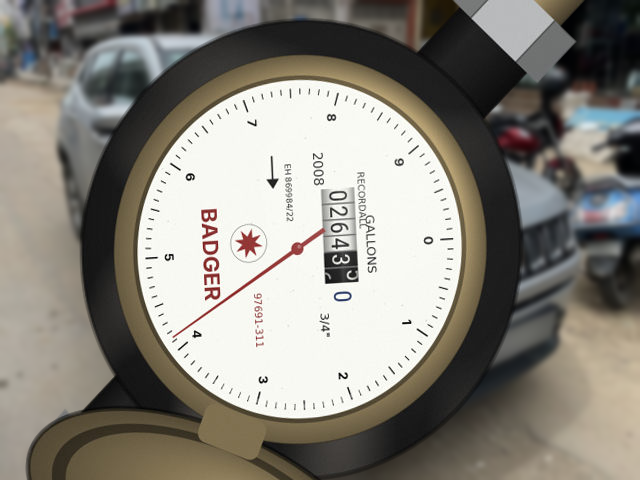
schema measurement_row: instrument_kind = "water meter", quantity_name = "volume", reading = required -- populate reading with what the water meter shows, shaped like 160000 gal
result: 264354.1 gal
